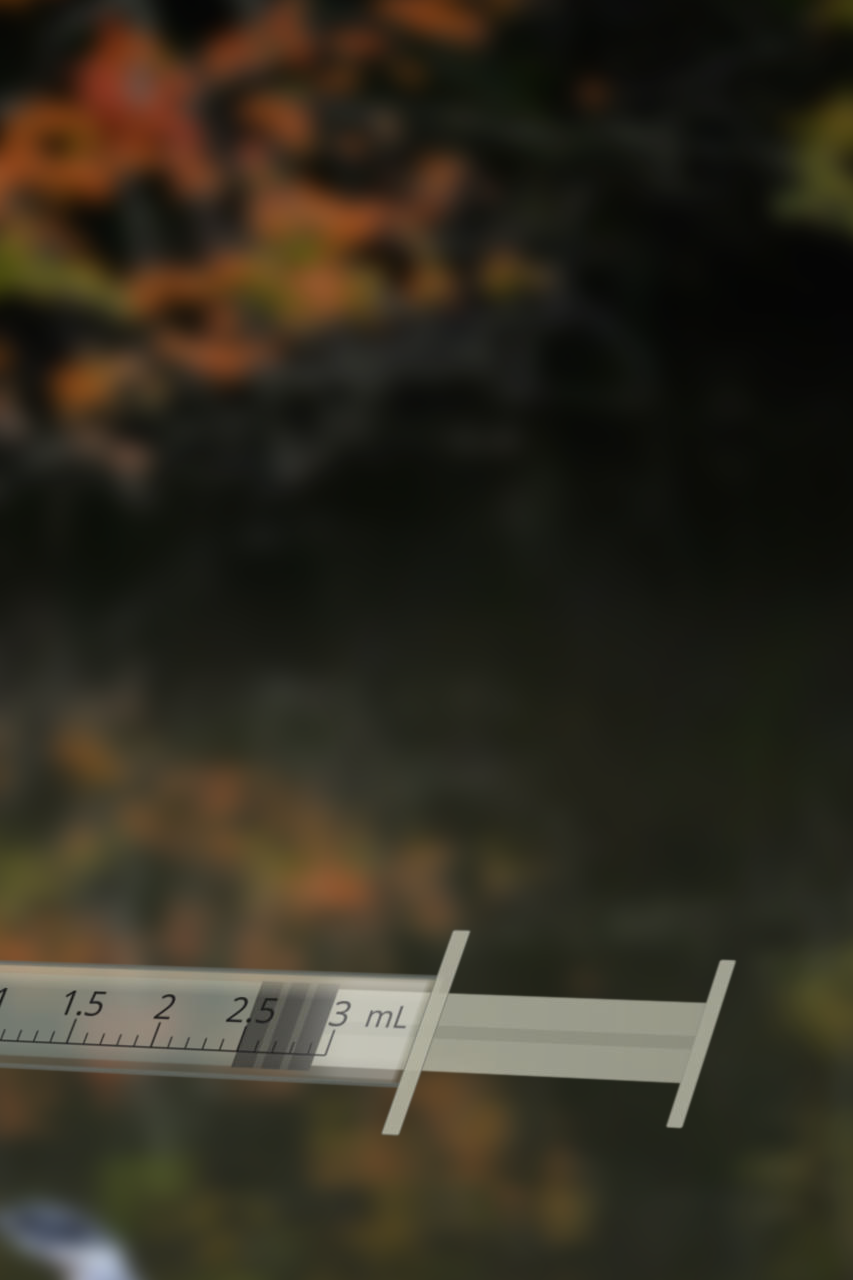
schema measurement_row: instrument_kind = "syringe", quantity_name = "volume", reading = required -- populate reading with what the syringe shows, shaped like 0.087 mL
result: 2.5 mL
